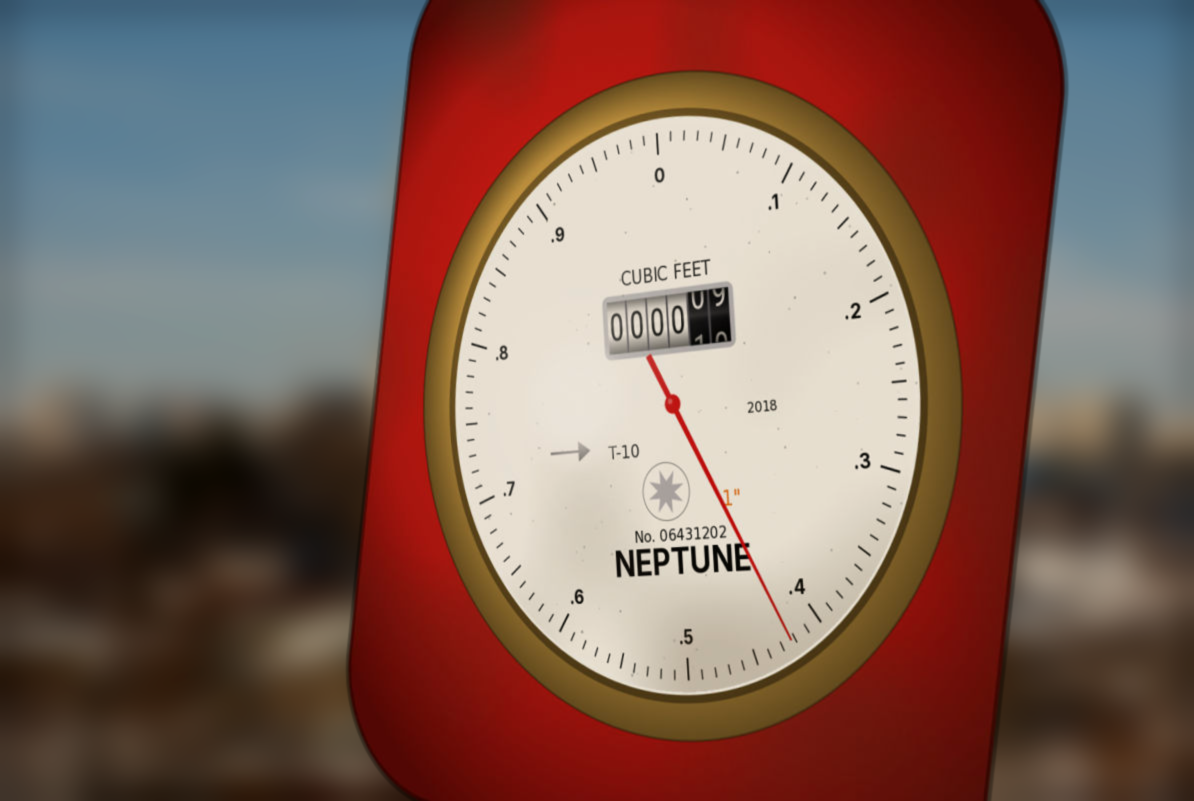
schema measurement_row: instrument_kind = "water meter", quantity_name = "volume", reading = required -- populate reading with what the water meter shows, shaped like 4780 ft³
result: 9.42 ft³
